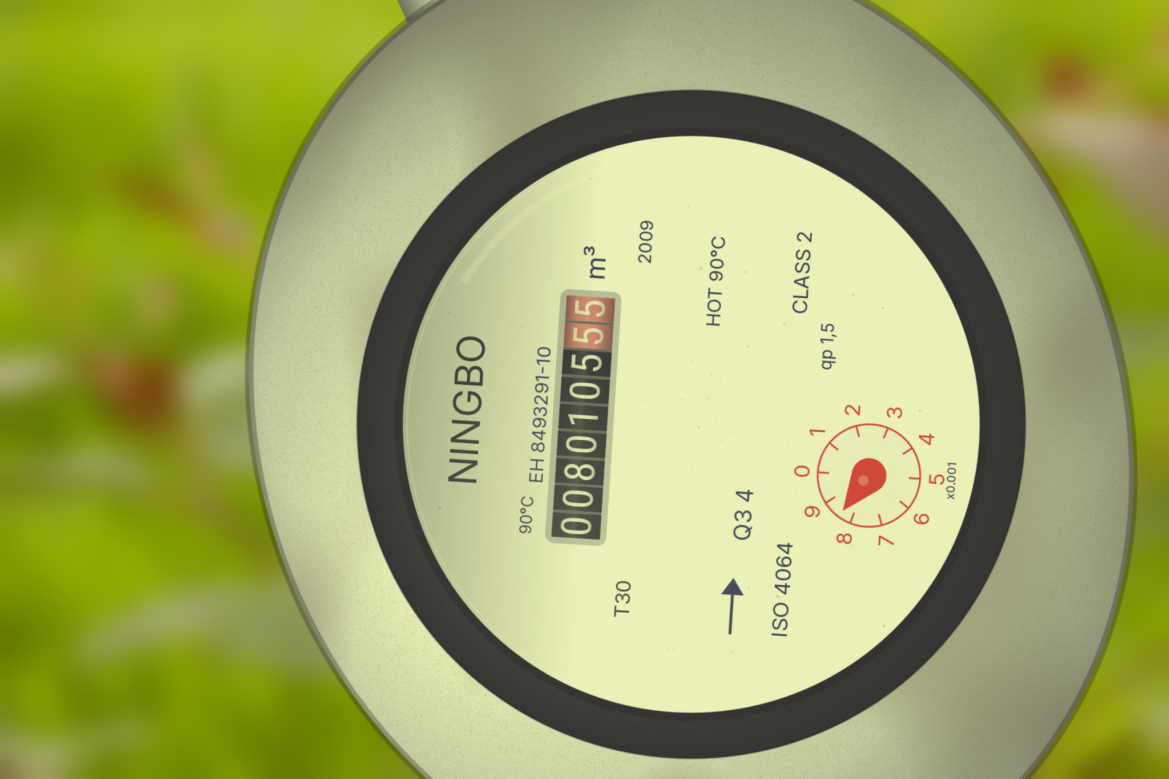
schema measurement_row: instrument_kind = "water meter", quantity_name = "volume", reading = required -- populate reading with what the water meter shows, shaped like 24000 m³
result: 80105.558 m³
